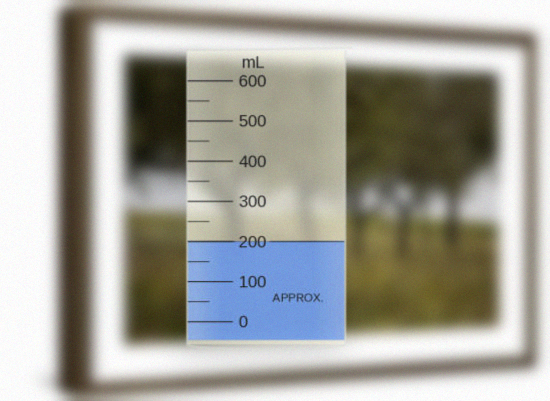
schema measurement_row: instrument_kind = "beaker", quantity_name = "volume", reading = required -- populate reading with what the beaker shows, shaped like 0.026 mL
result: 200 mL
